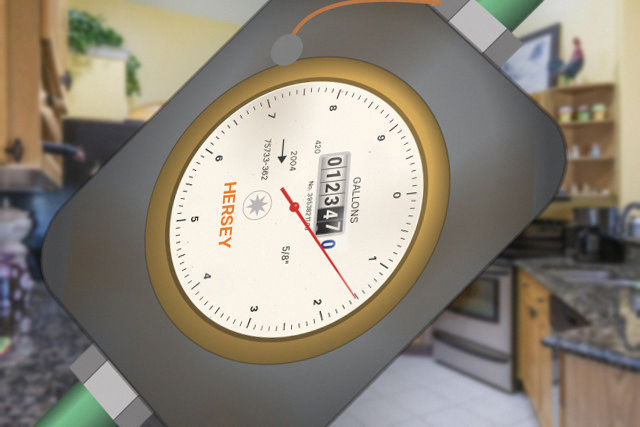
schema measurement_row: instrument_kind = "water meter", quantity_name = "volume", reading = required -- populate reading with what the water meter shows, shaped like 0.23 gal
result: 123471.5 gal
